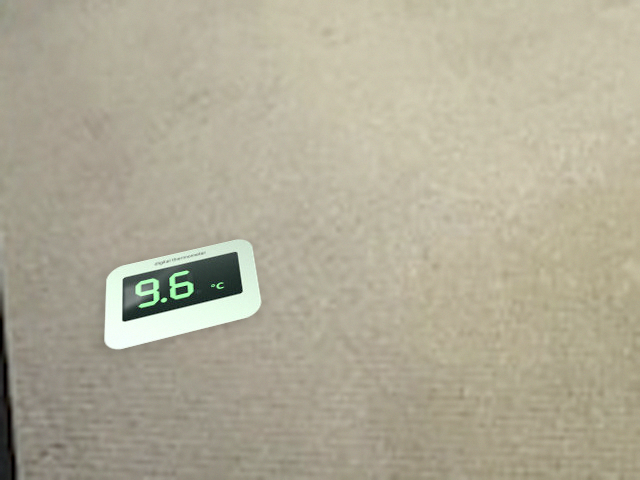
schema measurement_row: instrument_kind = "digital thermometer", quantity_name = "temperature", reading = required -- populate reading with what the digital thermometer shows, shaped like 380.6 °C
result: 9.6 °C
